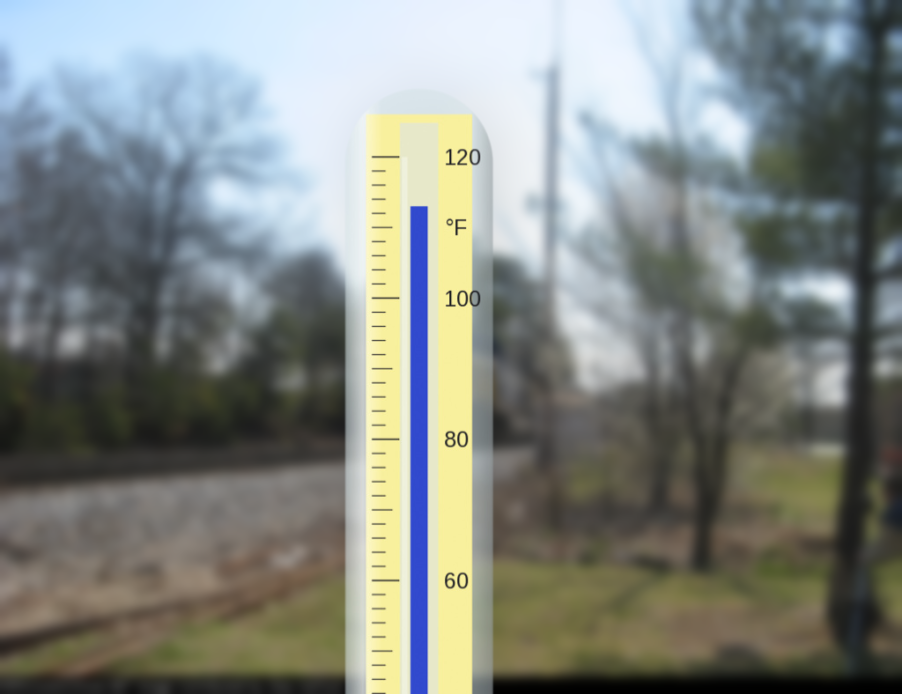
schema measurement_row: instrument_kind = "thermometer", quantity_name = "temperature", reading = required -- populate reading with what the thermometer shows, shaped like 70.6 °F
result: 113 °F
